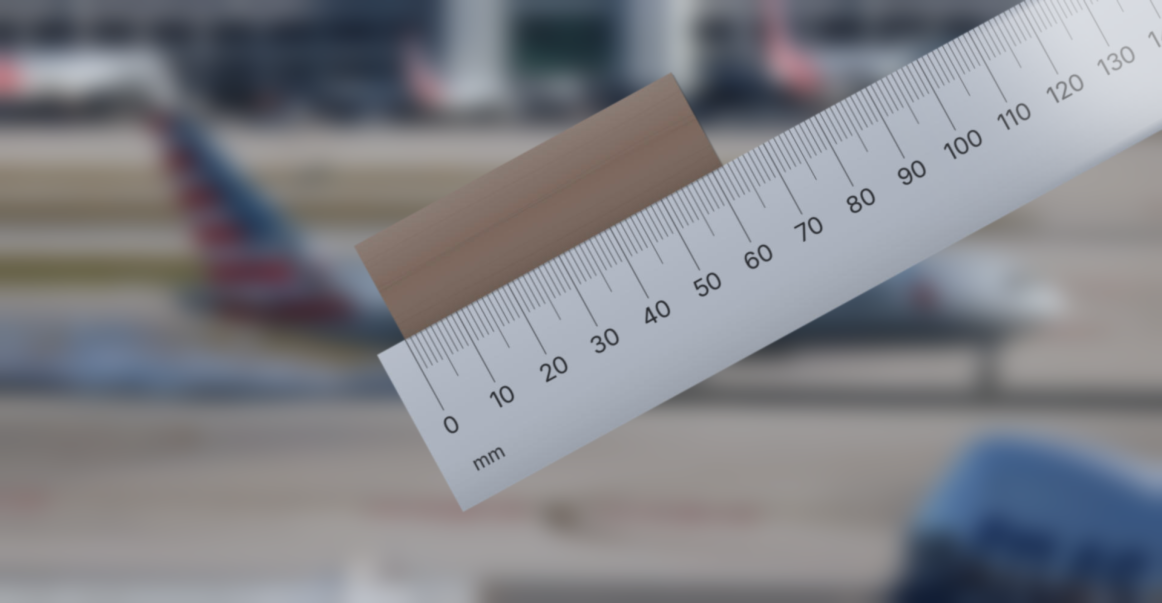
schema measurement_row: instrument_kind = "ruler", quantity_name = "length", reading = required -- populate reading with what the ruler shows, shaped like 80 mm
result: 62 mm
